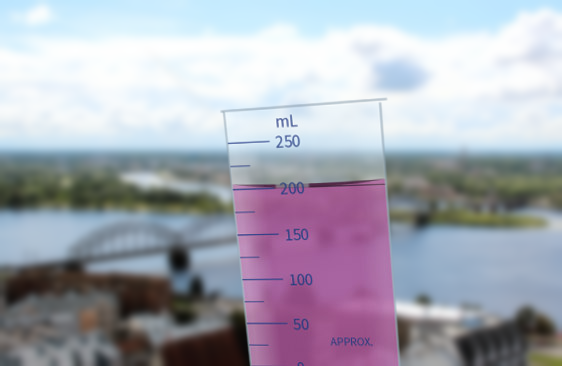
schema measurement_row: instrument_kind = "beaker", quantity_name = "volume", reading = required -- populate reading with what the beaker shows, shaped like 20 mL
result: 200 mL
